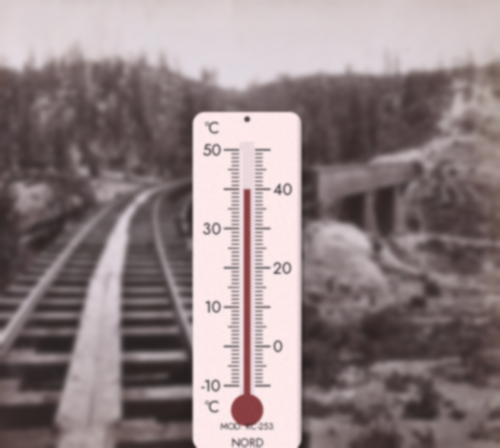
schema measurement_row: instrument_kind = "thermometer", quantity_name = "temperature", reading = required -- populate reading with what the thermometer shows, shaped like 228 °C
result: 40 °C
